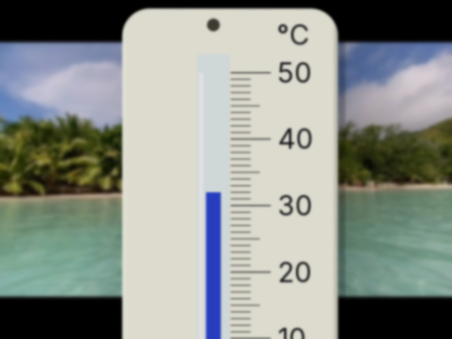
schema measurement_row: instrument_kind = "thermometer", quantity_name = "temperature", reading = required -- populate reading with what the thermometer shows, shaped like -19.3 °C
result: 32 °C
